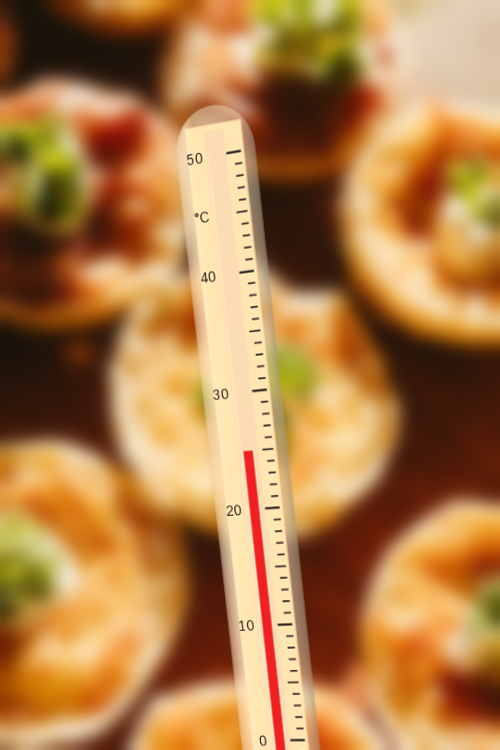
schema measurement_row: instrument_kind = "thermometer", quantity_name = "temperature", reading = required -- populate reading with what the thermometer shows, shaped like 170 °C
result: 25 °C
